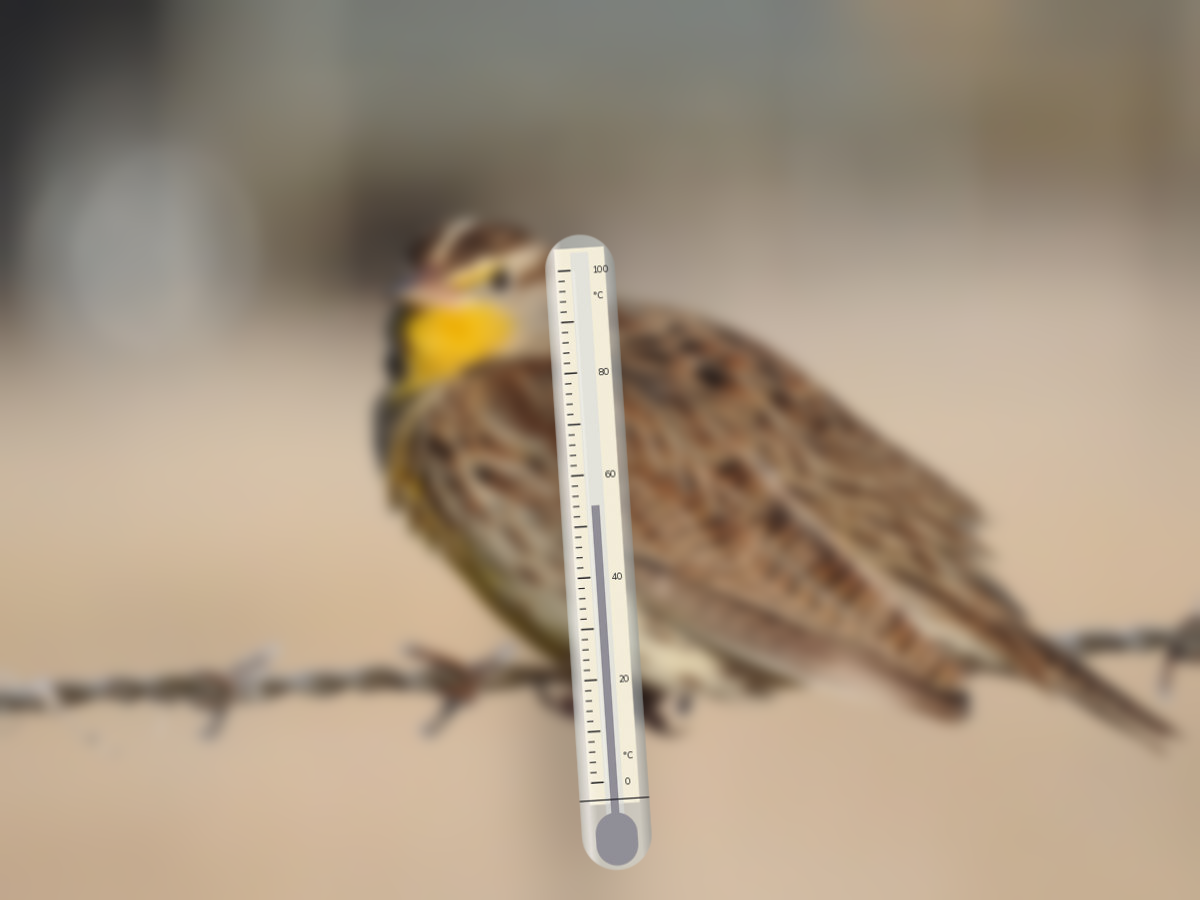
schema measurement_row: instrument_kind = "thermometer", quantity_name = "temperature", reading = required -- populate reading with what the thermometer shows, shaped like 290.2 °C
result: 54 °C
